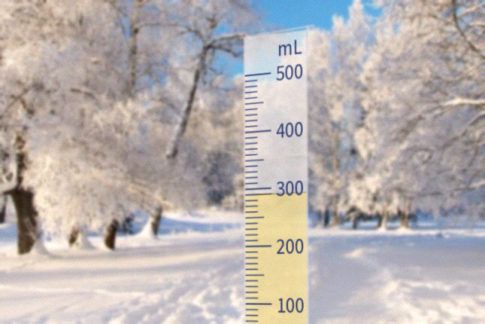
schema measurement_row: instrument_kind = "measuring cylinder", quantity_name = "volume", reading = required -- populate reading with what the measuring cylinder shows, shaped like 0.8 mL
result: 290 mL
